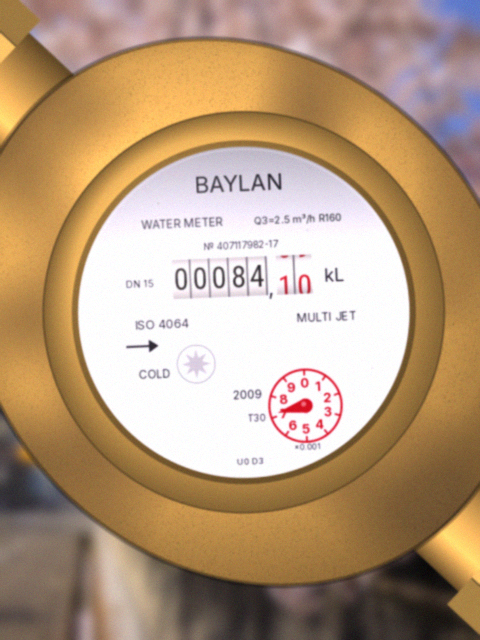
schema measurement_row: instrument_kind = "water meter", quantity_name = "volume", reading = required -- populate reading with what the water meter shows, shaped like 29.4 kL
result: 84.097 kL
